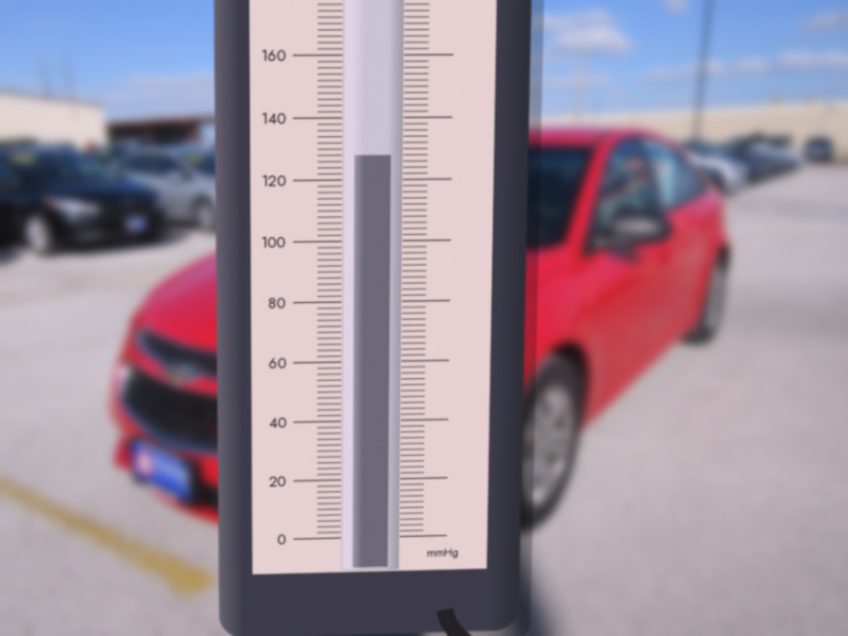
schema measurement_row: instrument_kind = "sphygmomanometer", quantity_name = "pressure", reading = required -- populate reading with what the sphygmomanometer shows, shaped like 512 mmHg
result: 128 mmHg
